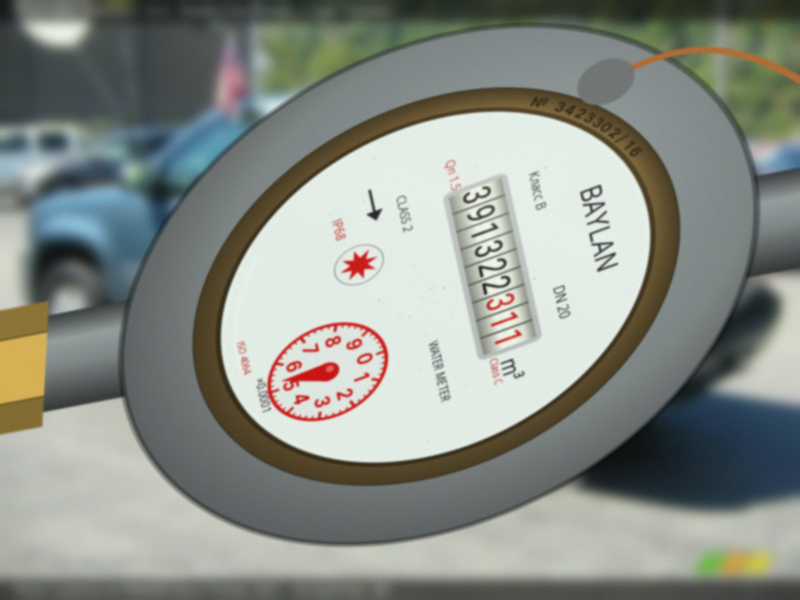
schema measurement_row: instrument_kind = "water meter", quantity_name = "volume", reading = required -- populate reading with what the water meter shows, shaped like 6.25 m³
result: 391322.3115 m³
